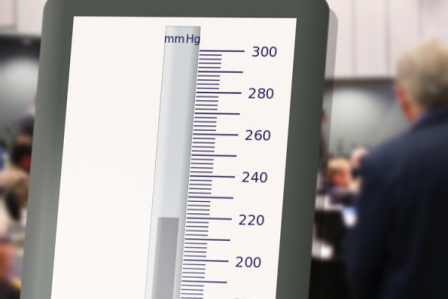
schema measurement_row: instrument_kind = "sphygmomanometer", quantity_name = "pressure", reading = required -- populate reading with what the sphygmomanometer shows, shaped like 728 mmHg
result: 220 mmHg
